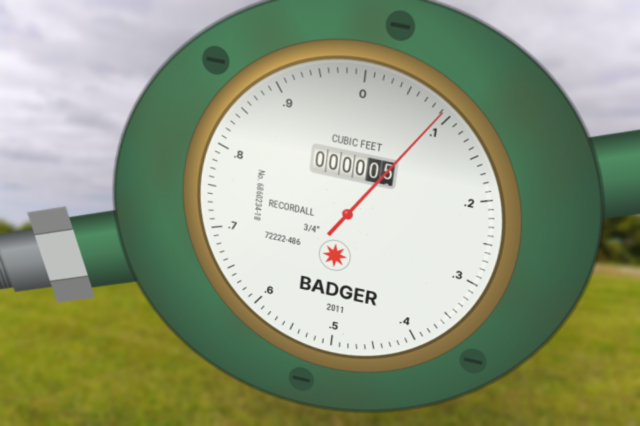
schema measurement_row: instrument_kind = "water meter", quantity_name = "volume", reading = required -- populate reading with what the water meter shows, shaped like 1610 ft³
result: 5.09 ft³
